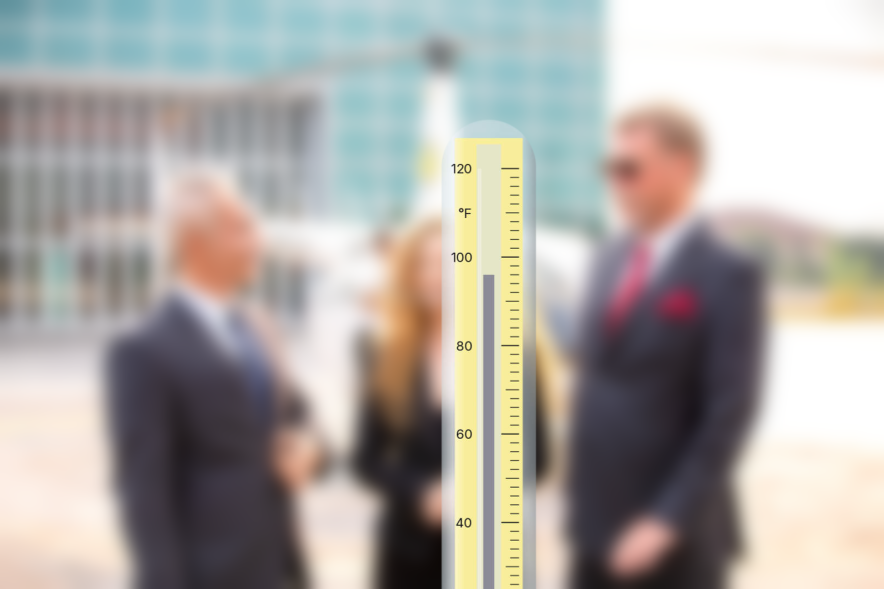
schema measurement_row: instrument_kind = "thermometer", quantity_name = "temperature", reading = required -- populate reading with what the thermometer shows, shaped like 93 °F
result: 96 °F
